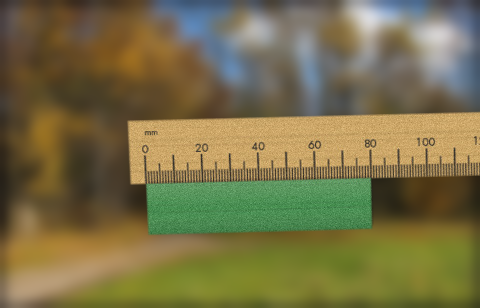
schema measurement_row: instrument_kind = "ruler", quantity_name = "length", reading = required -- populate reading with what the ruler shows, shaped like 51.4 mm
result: 80 mm
